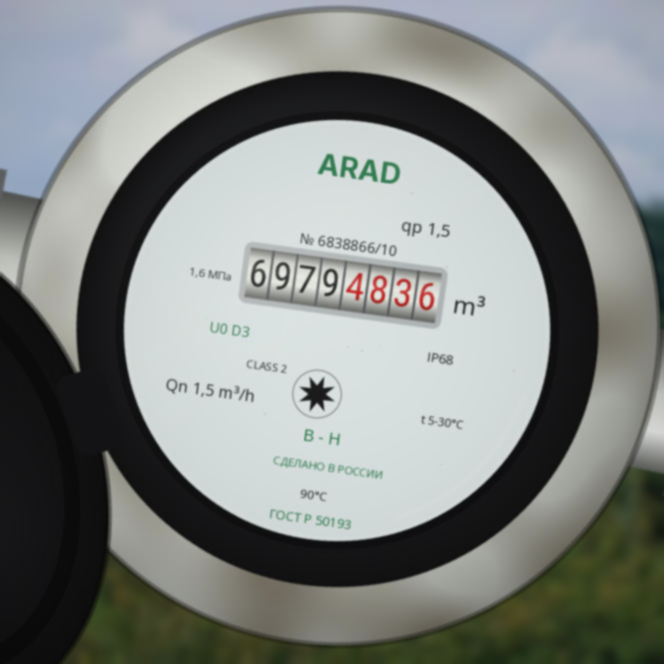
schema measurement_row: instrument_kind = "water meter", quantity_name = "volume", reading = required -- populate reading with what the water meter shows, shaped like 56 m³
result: 6979.4836 m³
